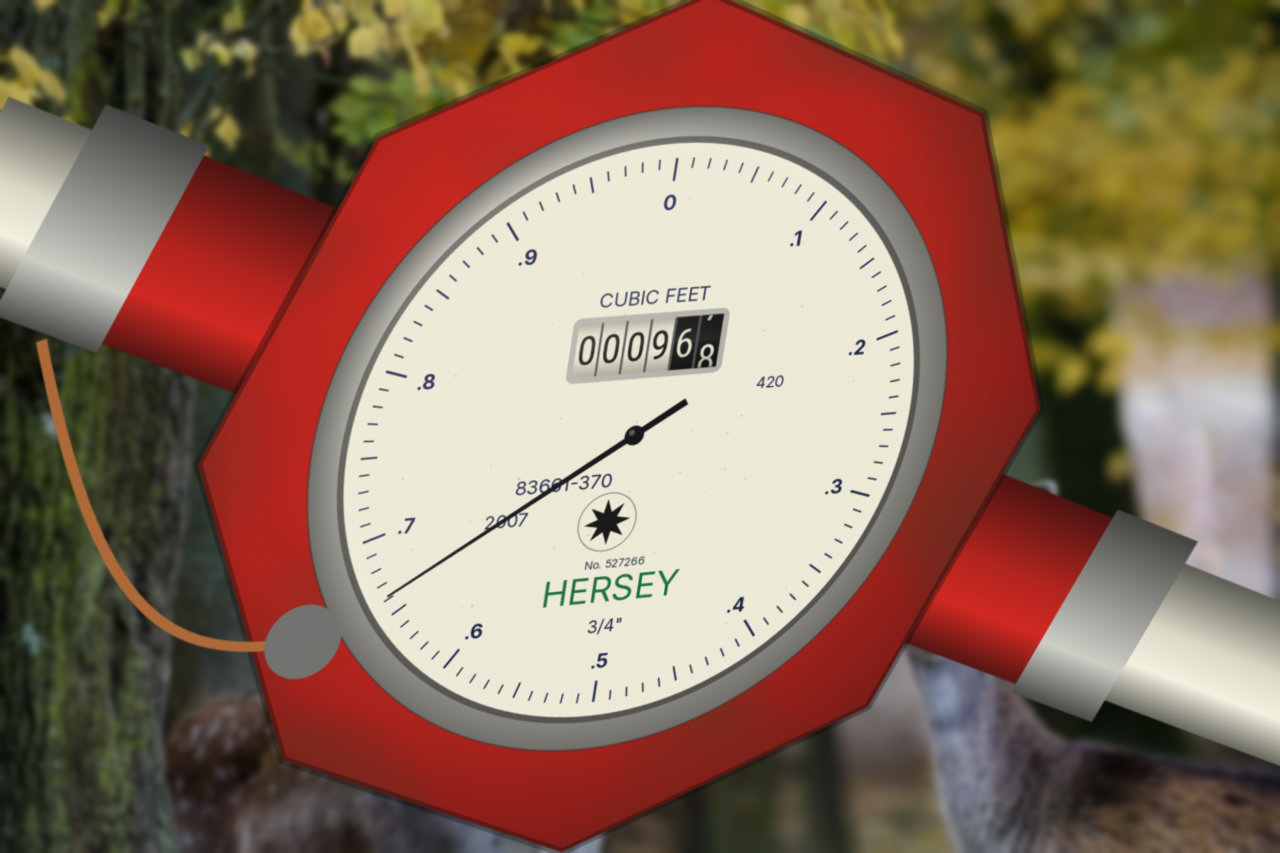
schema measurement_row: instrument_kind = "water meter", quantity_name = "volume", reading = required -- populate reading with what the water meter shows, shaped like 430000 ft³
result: 967.66 ft³
